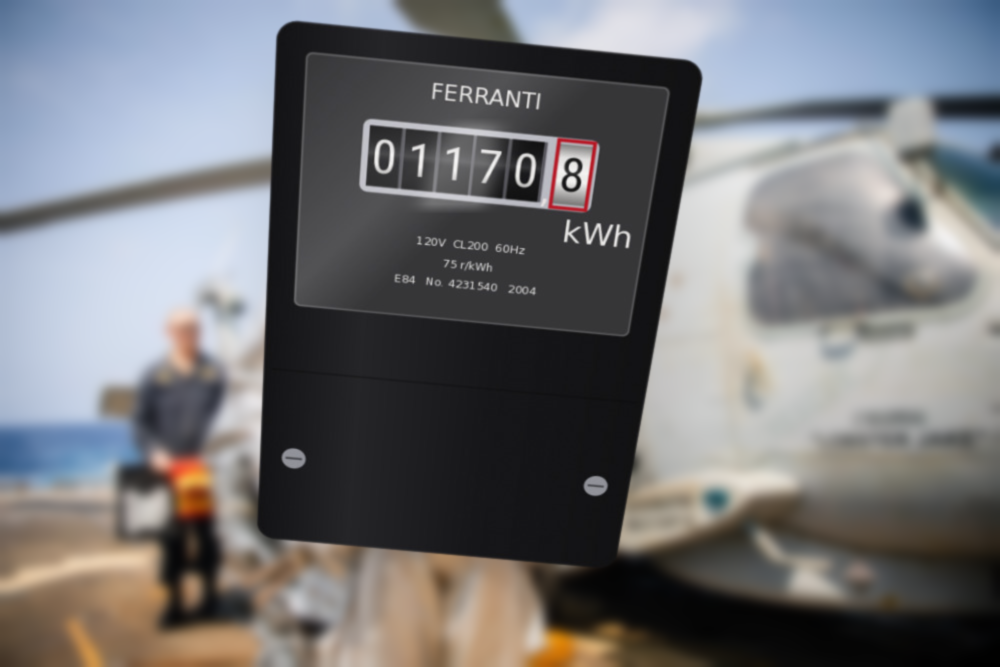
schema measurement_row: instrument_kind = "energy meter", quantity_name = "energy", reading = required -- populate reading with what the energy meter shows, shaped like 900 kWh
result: 1170.8 kWh
